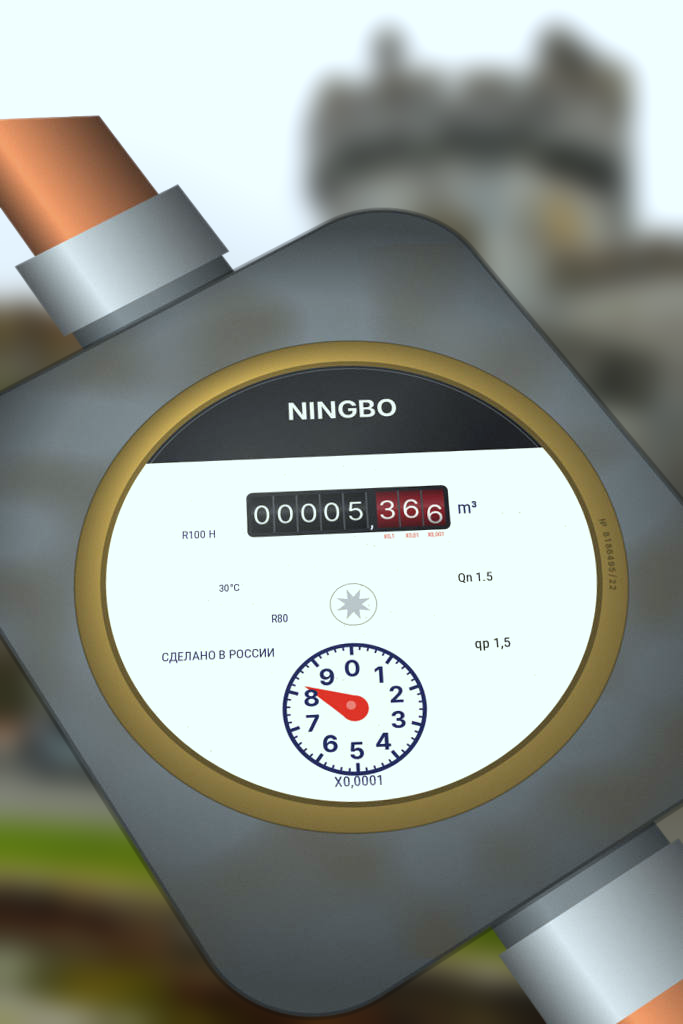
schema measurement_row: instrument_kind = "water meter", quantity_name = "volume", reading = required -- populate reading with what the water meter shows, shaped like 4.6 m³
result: 5.3658 m³
